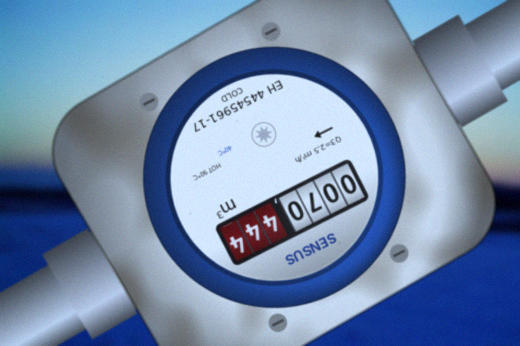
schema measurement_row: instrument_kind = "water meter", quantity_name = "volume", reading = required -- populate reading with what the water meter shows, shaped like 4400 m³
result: 70.444 m³
